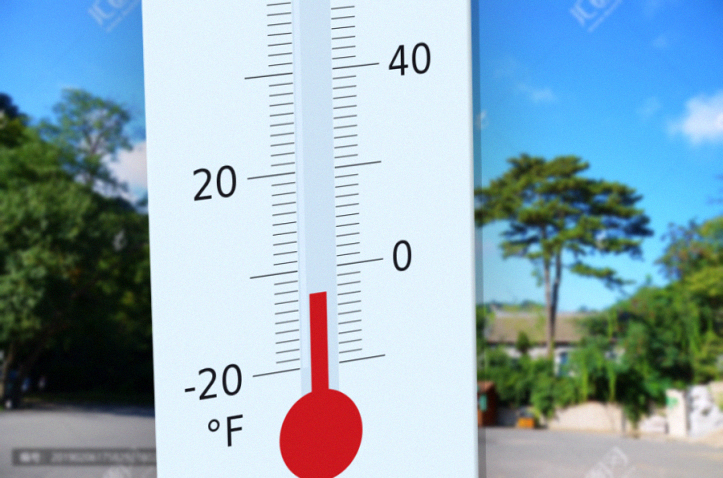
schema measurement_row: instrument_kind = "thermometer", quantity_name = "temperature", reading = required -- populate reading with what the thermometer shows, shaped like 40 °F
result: -5 °F
